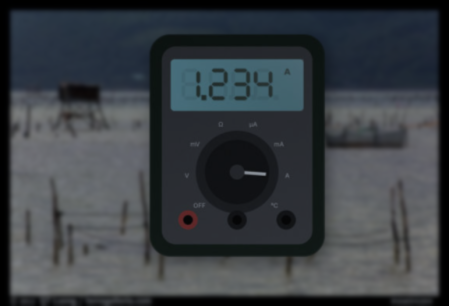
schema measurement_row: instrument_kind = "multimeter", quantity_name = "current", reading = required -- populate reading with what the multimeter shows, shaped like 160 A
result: 1.234 A
